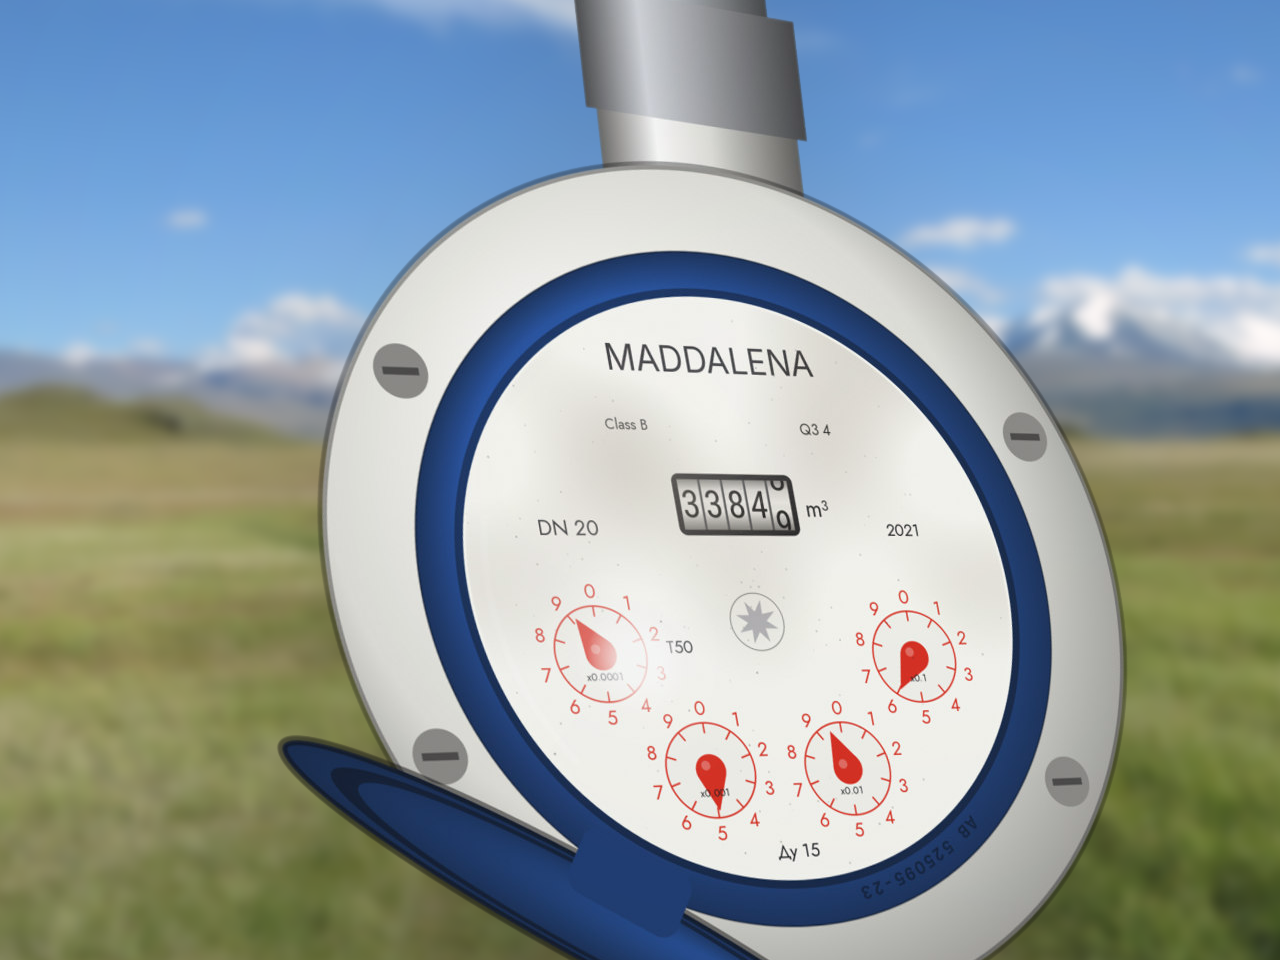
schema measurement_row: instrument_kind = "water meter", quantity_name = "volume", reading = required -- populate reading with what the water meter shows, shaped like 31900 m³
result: 33848.5949 m³
